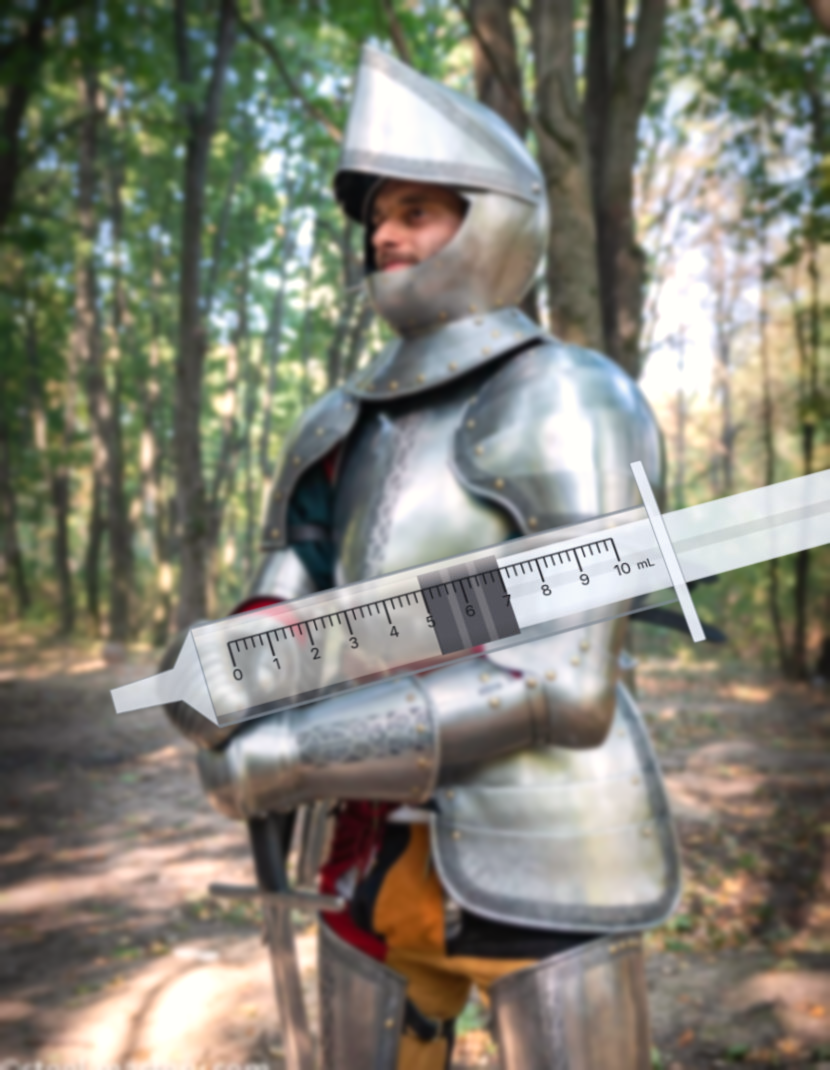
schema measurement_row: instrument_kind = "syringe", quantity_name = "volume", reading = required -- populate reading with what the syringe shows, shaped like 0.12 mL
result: 5 mL
